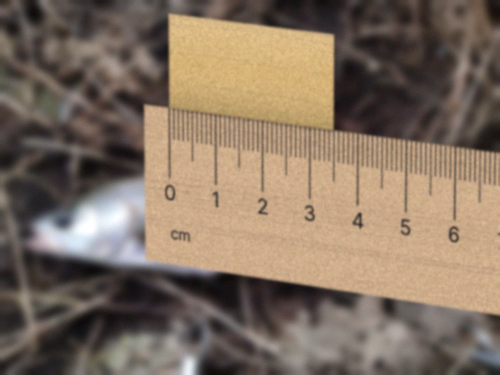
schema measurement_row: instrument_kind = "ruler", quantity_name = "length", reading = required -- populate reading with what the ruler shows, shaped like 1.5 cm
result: 3.5 cm
